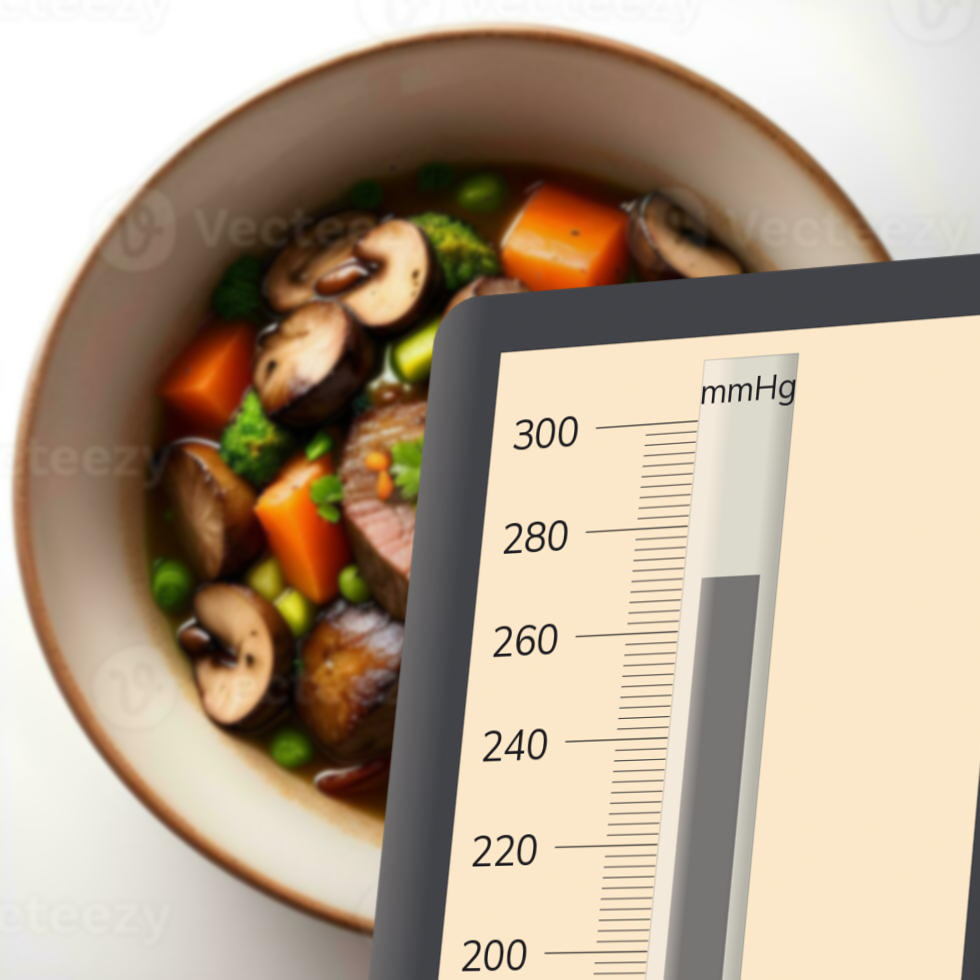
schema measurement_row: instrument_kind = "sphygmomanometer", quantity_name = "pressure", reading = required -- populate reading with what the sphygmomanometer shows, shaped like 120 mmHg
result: 270 mmHg
